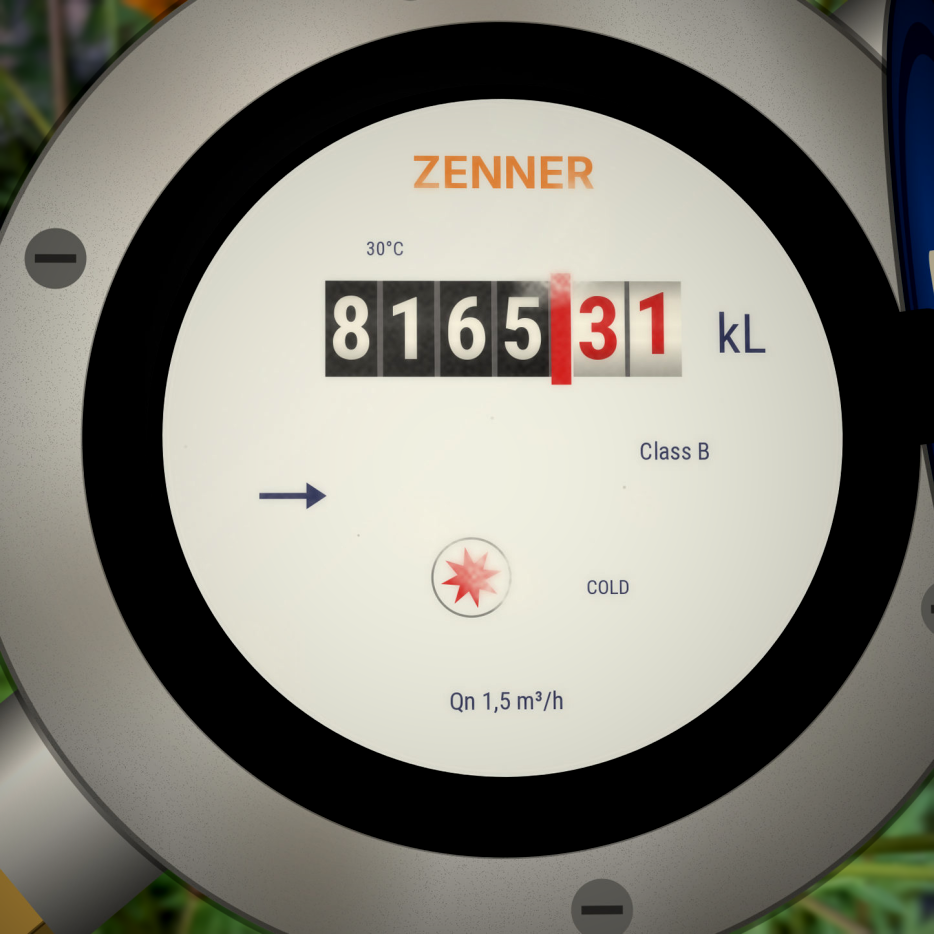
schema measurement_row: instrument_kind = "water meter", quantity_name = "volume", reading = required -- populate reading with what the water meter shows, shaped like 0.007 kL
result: 8165.31 kL
